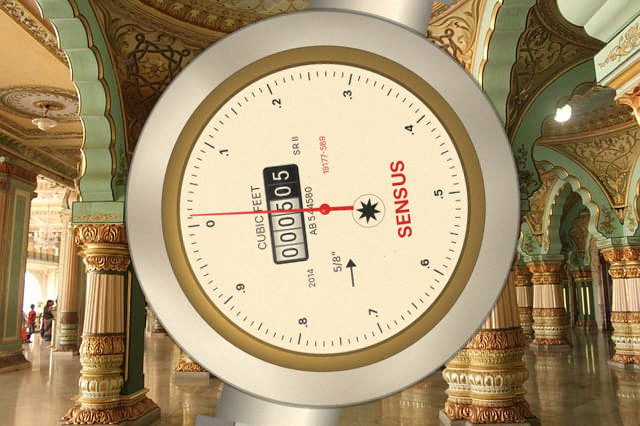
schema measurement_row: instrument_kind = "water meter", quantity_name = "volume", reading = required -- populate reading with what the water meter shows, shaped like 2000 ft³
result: 505.01 ft³
